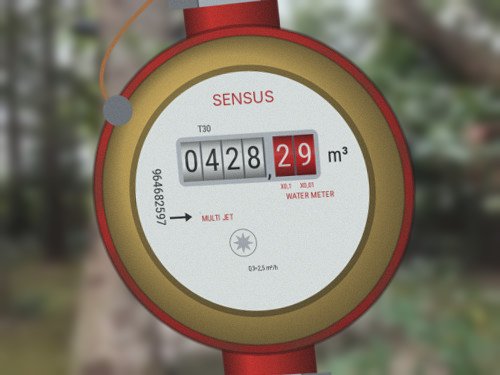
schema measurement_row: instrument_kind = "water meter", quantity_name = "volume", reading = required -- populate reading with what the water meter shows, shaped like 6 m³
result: 428.29 m³
